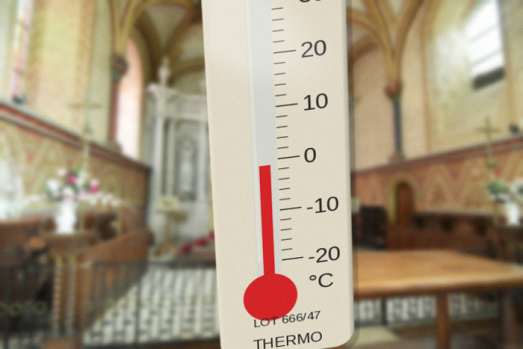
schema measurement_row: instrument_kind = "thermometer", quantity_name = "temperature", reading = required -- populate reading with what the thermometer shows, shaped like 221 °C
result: -1 °C
